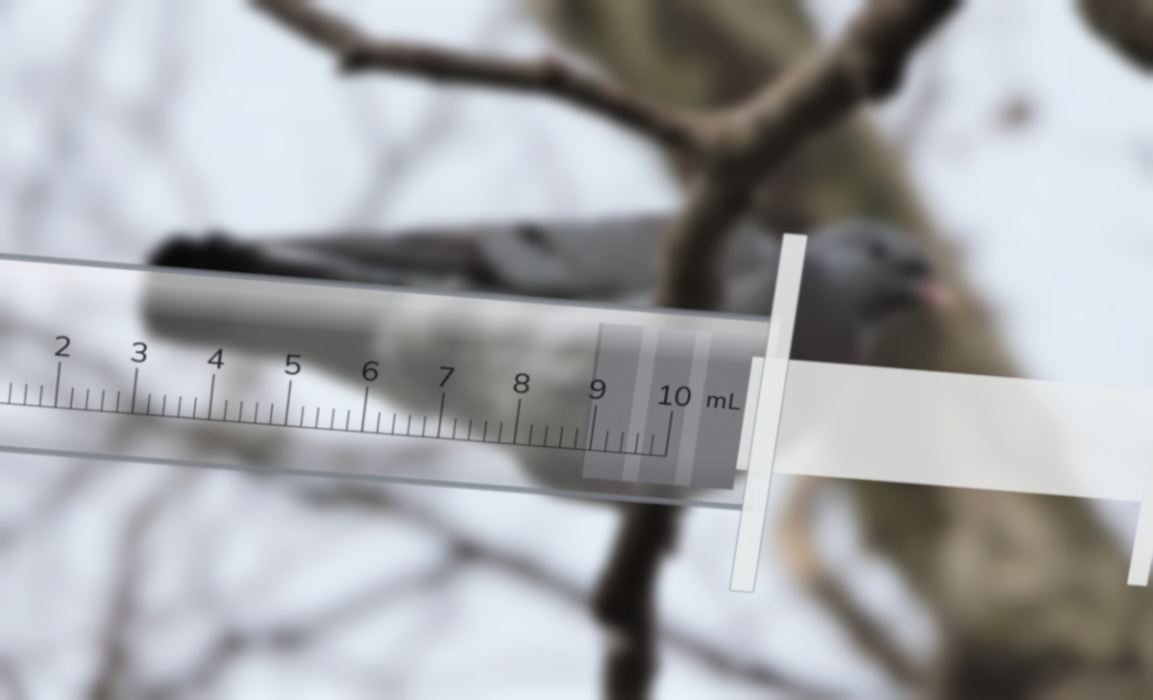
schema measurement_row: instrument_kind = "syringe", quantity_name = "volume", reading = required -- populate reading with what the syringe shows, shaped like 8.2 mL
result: 8.9 mL
